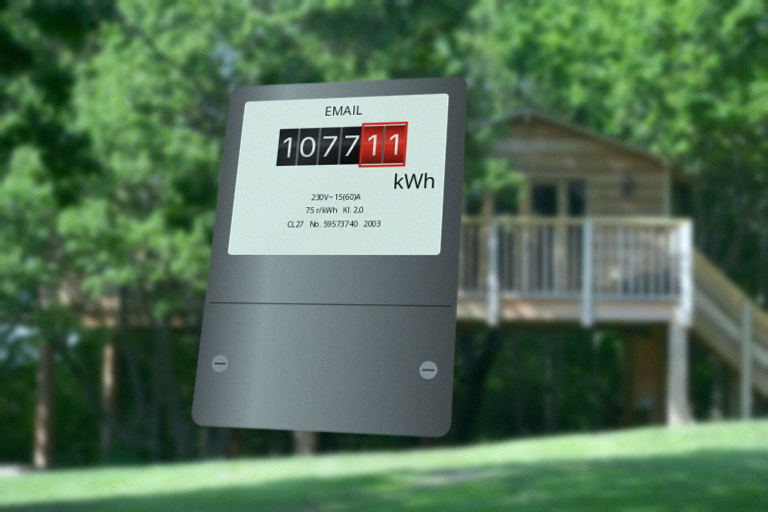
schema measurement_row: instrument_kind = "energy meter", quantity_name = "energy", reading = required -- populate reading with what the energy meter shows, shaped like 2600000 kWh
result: 1077.11 kWh
